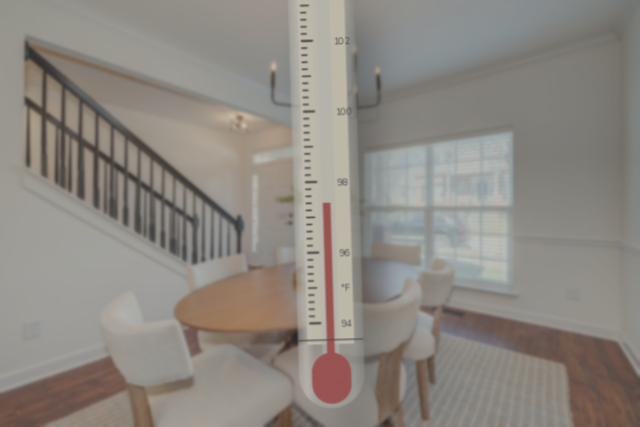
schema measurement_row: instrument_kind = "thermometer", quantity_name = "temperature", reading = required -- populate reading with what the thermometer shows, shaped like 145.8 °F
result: 97.4 °F
